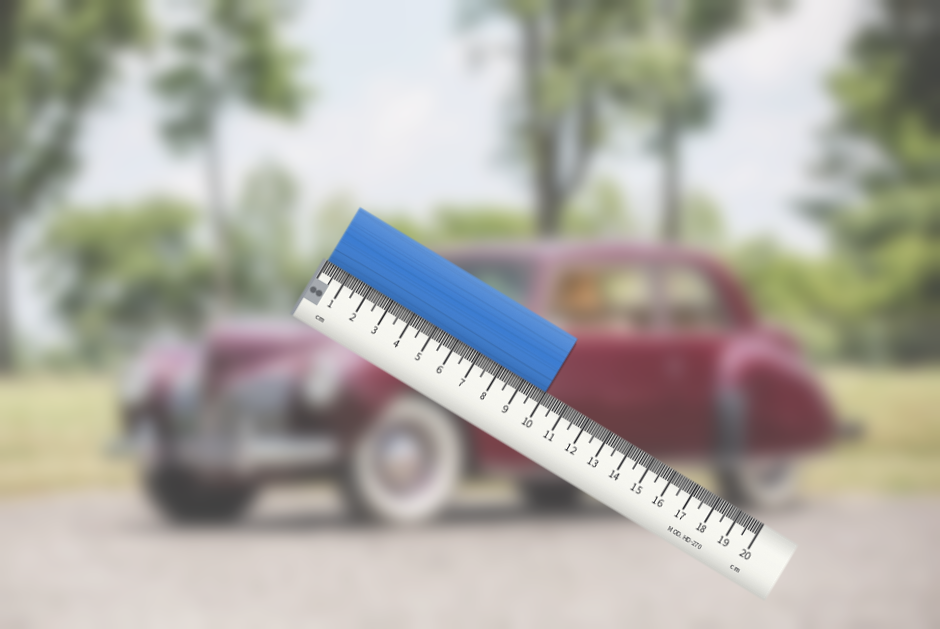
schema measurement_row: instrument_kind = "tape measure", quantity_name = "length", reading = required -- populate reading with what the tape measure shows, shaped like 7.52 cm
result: 10 cm
